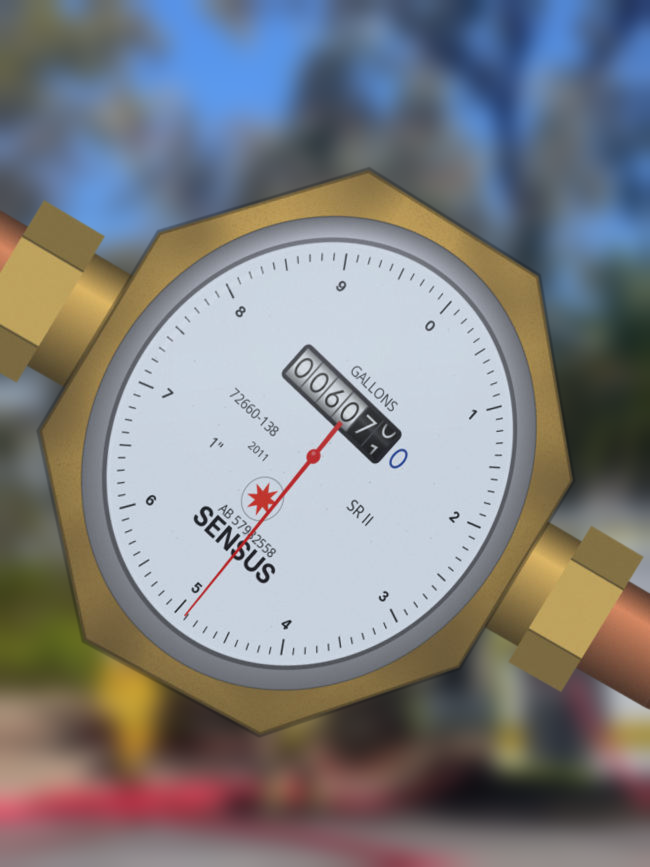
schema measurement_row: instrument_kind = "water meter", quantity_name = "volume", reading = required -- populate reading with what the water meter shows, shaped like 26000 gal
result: 60704.9 gal
